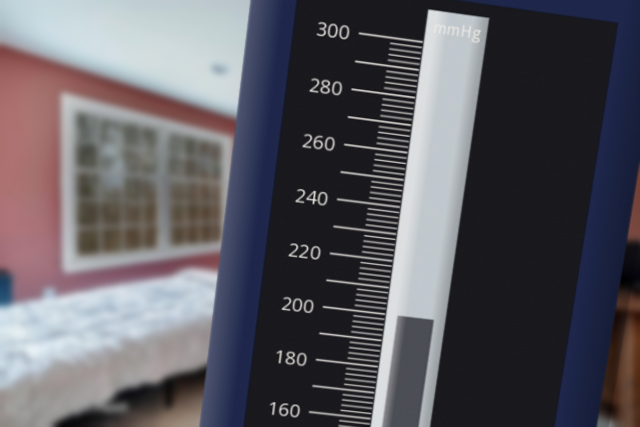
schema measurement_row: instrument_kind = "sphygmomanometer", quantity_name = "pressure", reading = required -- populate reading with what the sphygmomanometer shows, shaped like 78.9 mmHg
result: 200 mmHg
